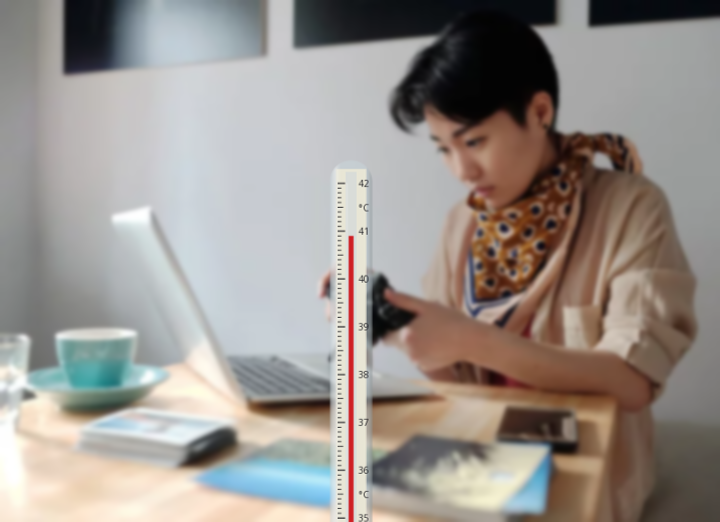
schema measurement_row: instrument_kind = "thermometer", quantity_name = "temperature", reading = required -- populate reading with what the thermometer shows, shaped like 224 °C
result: 40.9 °C
